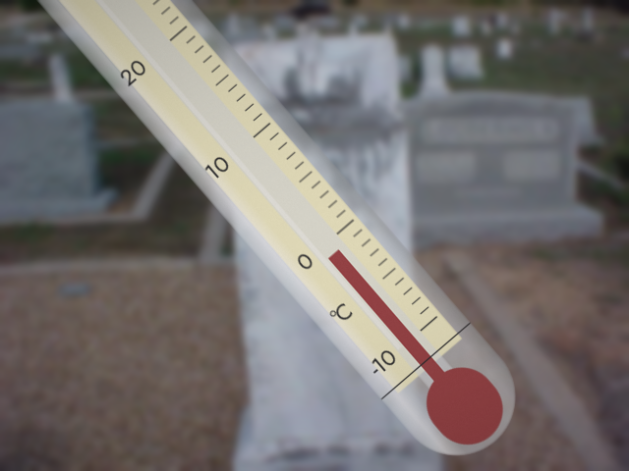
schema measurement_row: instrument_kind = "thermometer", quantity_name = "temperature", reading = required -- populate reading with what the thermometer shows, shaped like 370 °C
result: -1 °C
